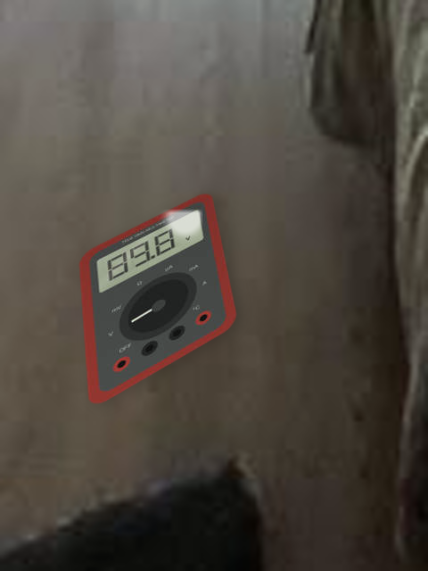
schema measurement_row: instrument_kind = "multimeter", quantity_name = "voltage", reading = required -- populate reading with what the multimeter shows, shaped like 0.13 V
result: 89.8 V
